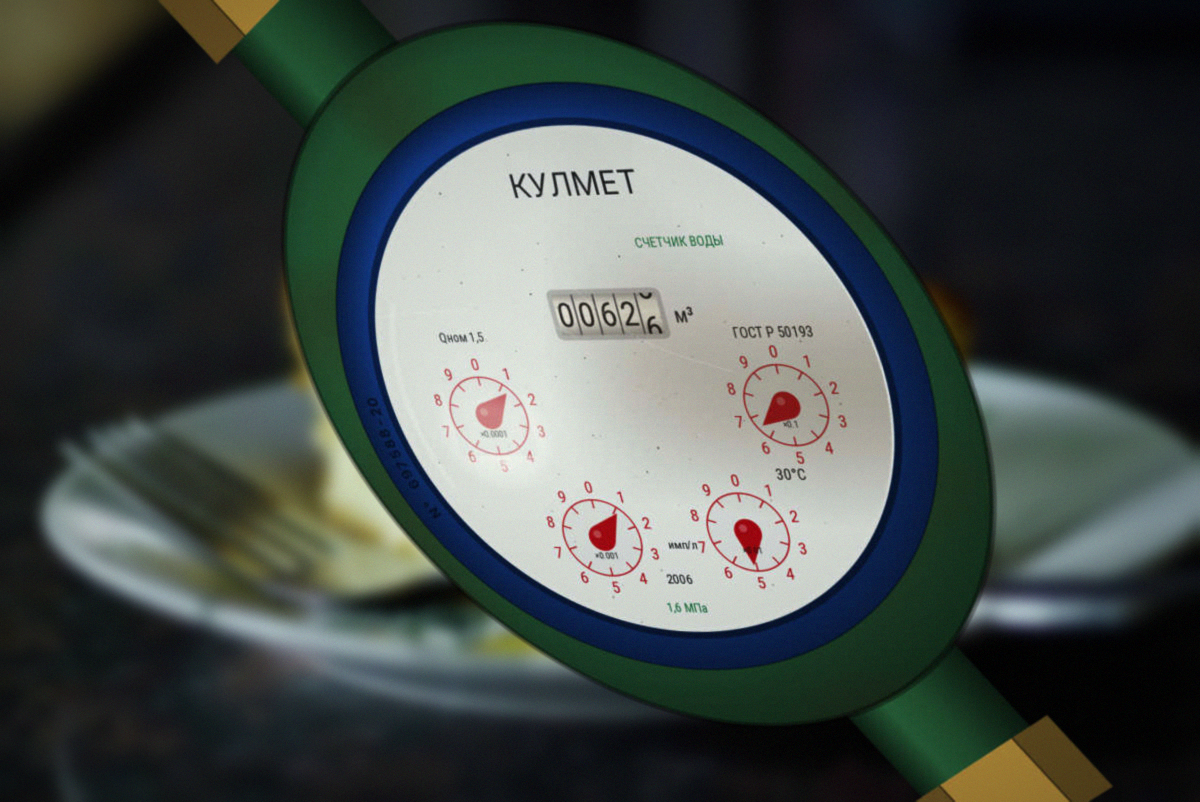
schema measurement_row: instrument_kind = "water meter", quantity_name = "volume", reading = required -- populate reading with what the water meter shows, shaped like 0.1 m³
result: 625.6511 m³
